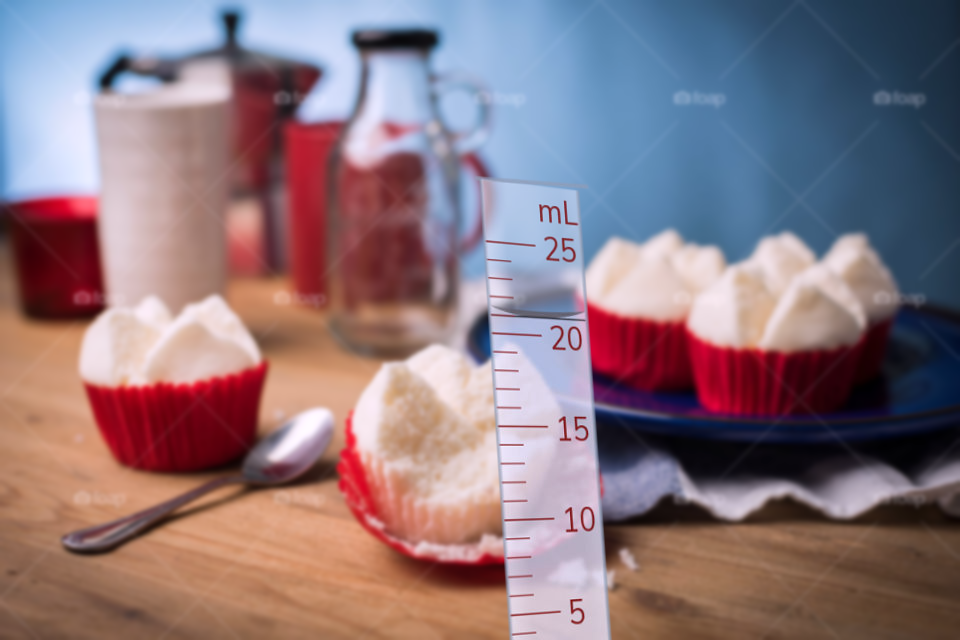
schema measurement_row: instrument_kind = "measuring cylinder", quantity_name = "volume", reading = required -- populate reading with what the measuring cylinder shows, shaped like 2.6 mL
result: 21 mL
